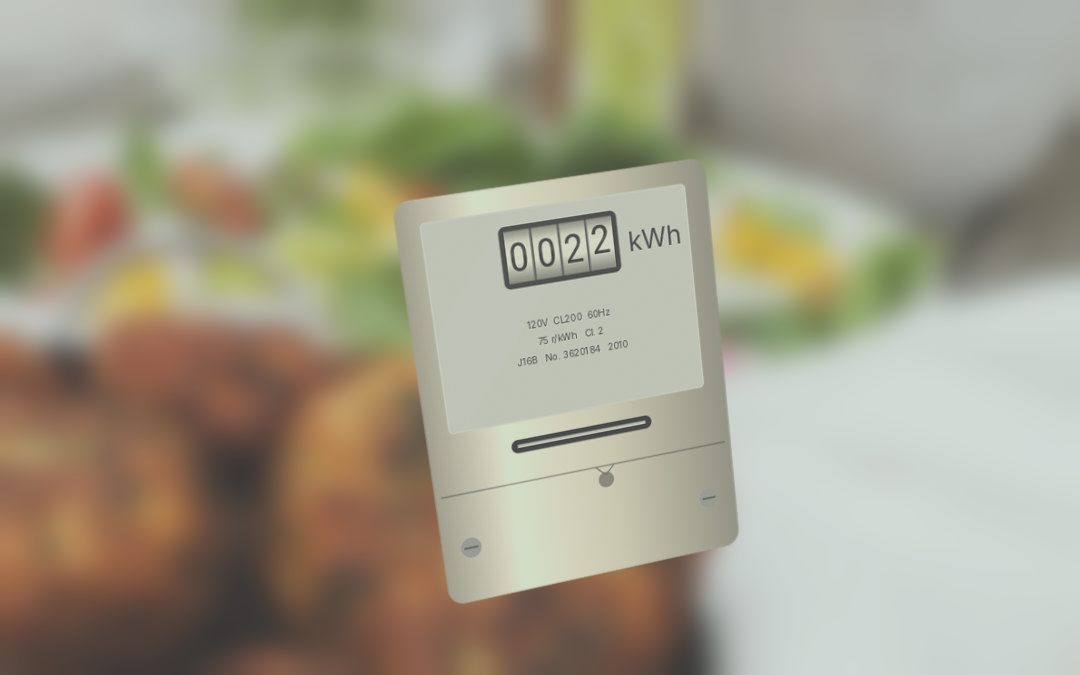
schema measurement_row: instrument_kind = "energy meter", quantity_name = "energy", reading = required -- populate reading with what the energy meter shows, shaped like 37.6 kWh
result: 22 kWh
